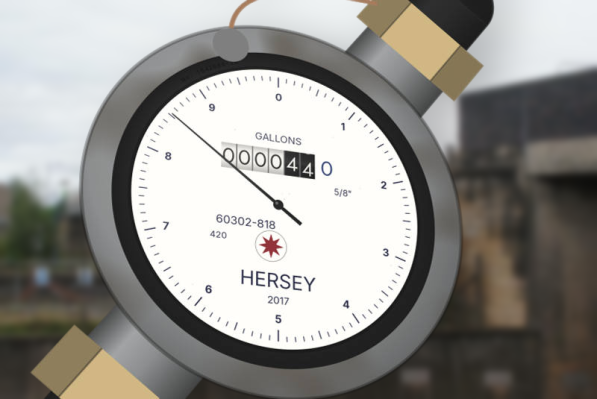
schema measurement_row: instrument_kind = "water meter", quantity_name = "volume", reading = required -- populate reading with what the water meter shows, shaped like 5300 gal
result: 438.5 gal
